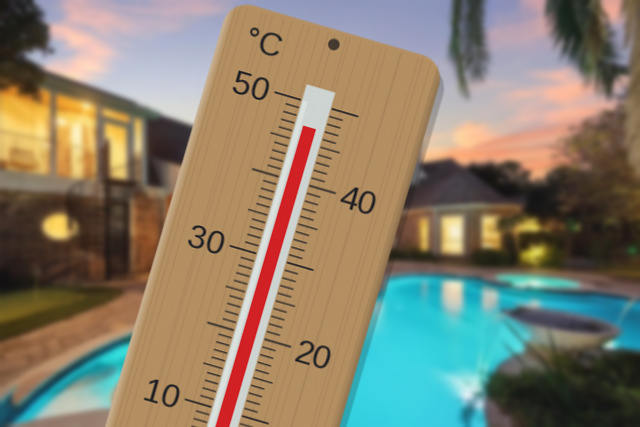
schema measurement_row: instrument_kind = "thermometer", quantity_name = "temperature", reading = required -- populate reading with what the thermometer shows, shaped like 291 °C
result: 47 °C
